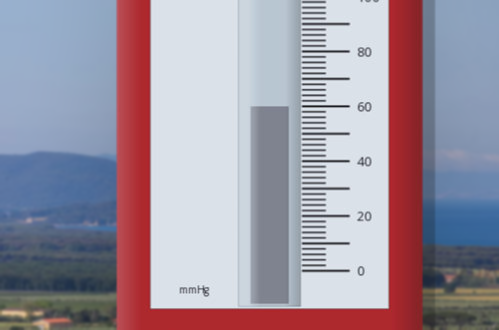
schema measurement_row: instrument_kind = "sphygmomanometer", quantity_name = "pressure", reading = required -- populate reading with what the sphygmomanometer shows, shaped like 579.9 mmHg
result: 60 mmHg
